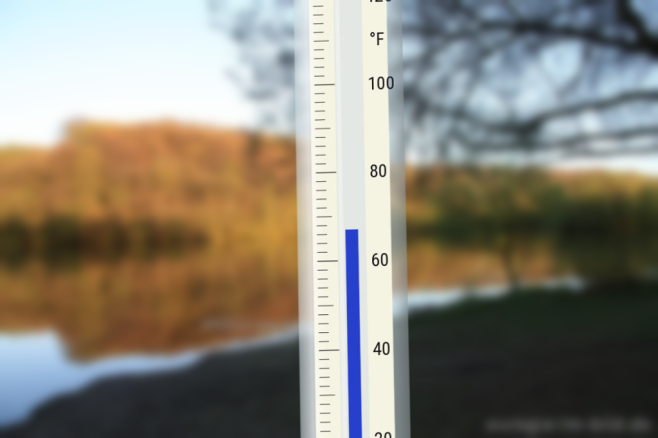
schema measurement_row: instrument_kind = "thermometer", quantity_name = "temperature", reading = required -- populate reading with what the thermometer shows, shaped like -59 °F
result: 67 °F
